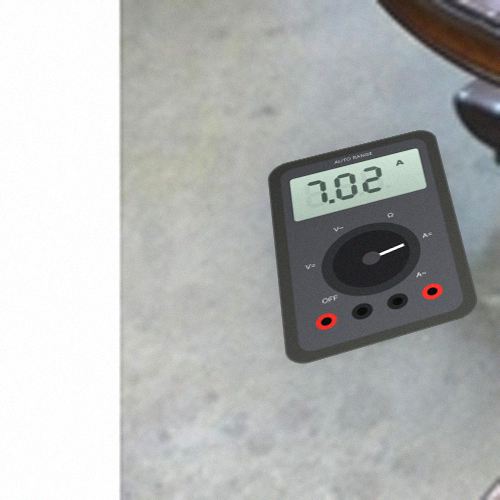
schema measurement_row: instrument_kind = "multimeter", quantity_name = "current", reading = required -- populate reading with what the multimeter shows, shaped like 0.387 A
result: 7.02 A
